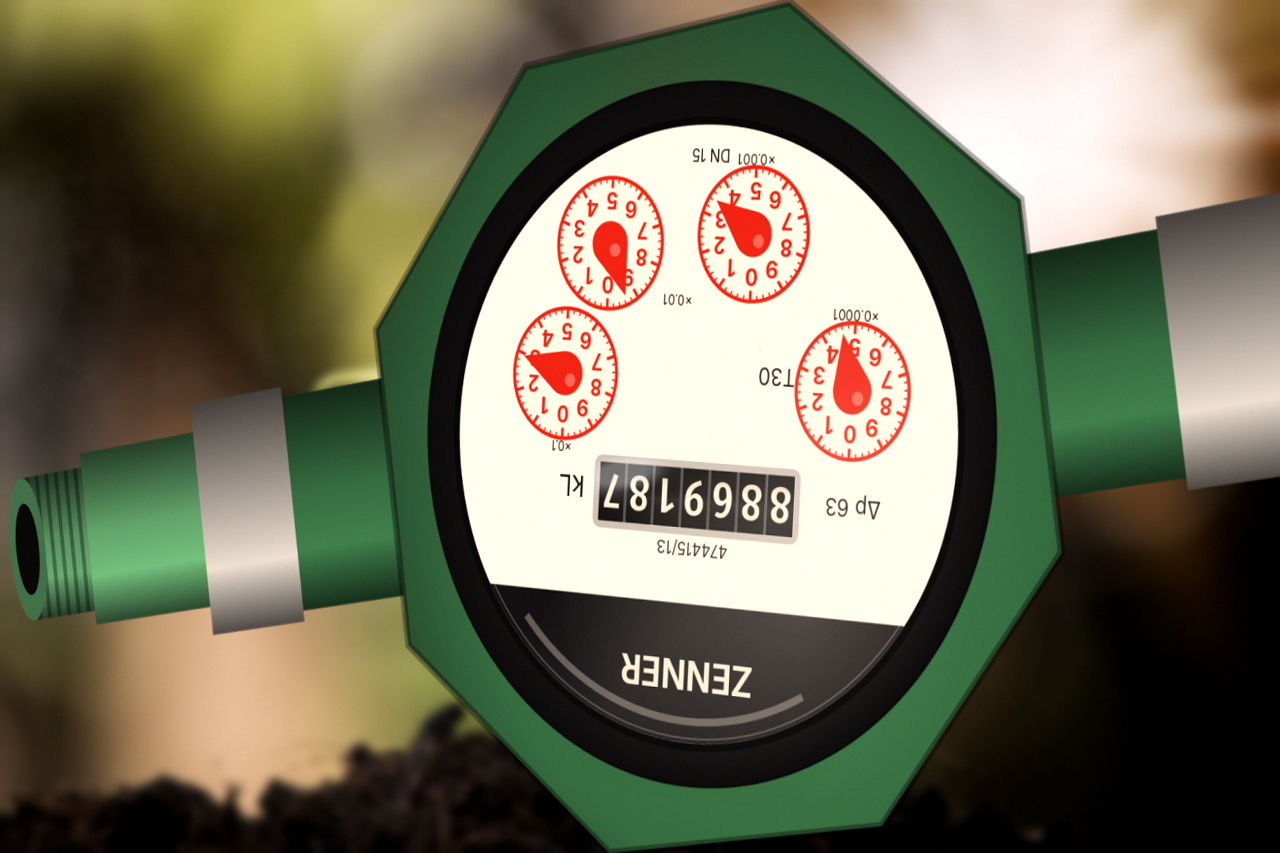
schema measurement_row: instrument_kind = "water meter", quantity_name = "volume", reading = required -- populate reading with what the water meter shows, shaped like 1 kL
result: 8869187.2934 kL
